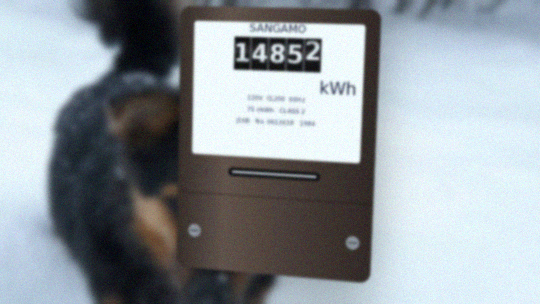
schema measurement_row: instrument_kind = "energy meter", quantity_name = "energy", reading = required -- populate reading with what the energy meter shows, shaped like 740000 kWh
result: 14852 kWh
